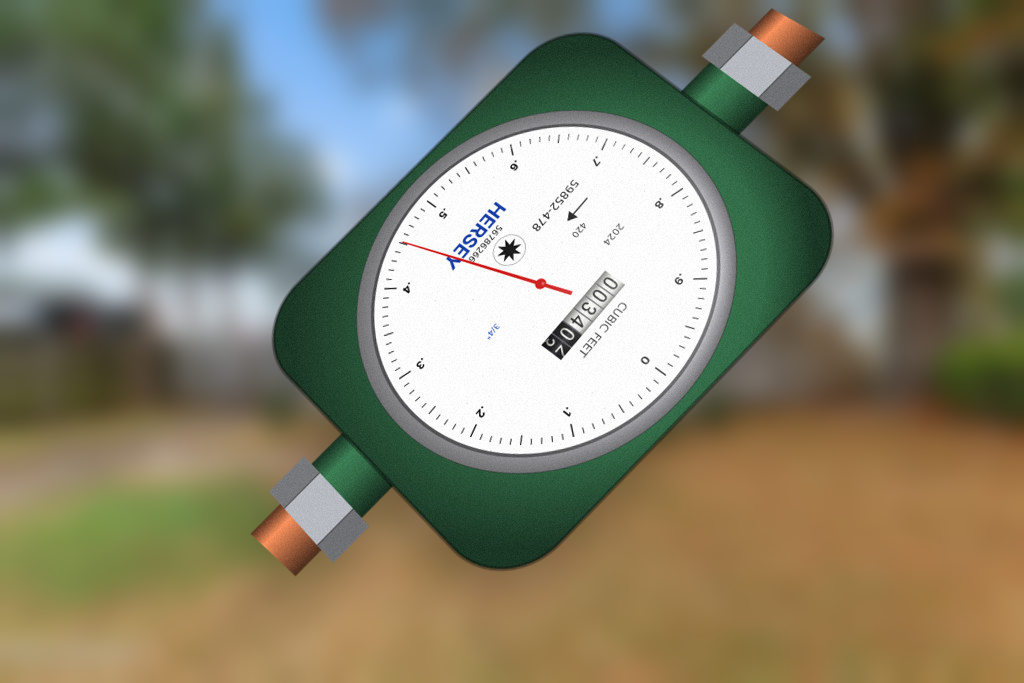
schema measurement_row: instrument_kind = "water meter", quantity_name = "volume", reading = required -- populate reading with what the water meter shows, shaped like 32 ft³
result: 3402.45 ft³
